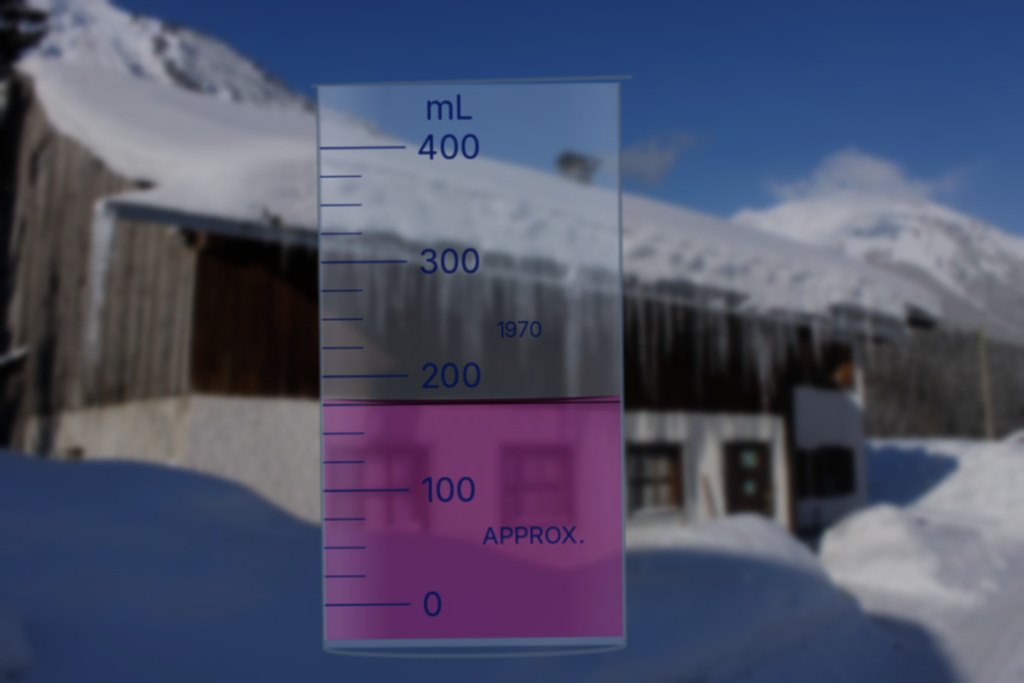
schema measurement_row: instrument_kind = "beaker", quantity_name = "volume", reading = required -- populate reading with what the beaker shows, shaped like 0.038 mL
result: 175 mL
